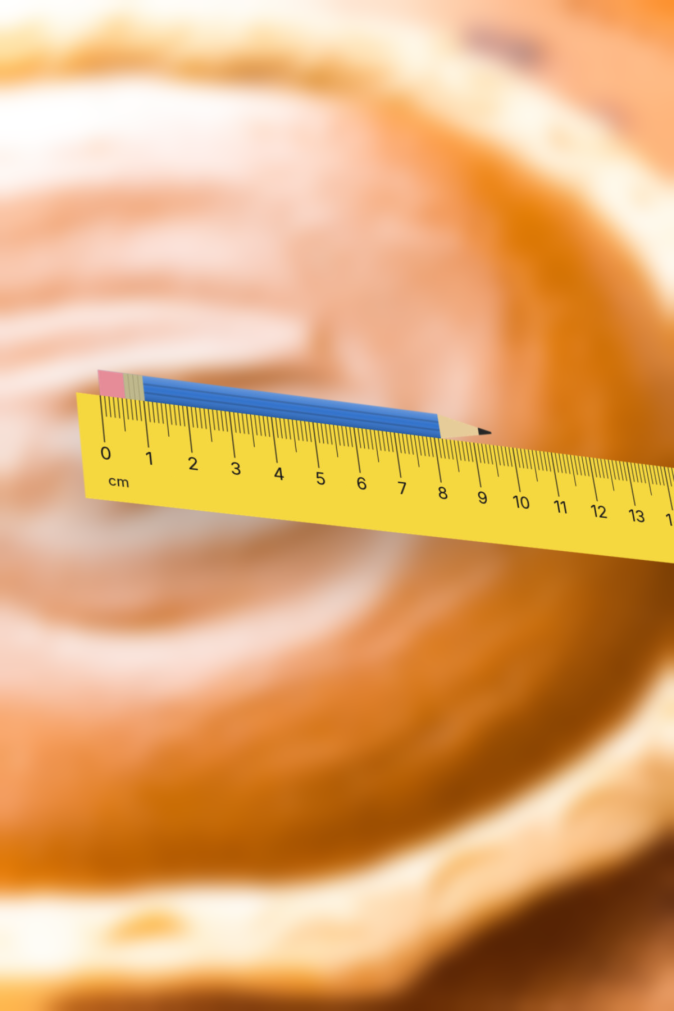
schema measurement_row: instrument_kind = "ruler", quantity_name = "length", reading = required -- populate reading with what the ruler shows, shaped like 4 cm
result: 9.5 cm
